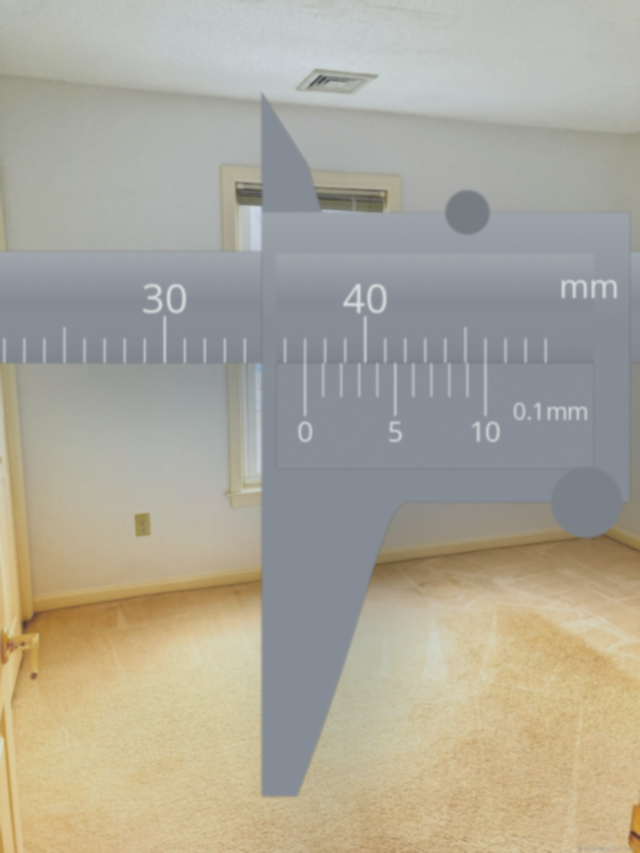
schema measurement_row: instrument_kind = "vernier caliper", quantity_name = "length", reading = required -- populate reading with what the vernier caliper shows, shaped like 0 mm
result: 37.0 mm
